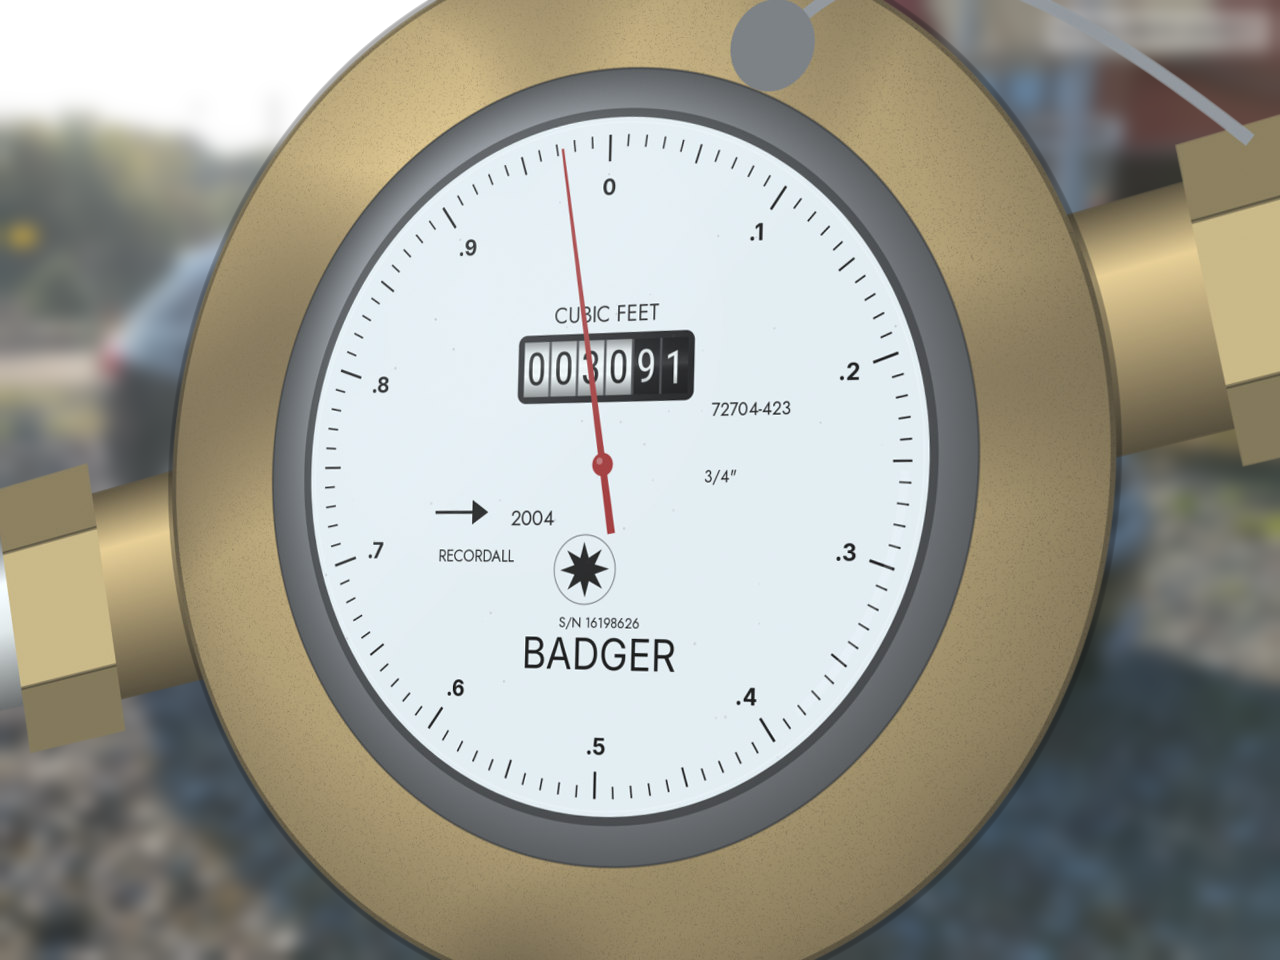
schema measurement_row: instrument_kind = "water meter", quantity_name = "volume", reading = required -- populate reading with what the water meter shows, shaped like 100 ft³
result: 3090.97 ft³
